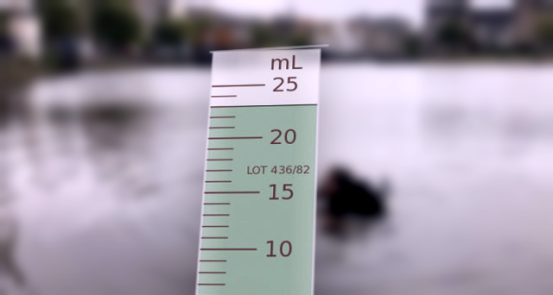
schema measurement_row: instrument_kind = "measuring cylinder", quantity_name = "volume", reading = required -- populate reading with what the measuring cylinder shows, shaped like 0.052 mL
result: 23 mL
